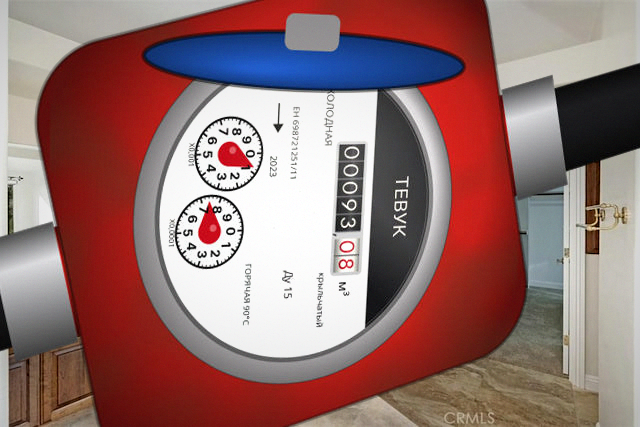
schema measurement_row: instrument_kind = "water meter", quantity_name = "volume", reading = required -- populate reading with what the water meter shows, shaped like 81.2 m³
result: 93.0807 m³
